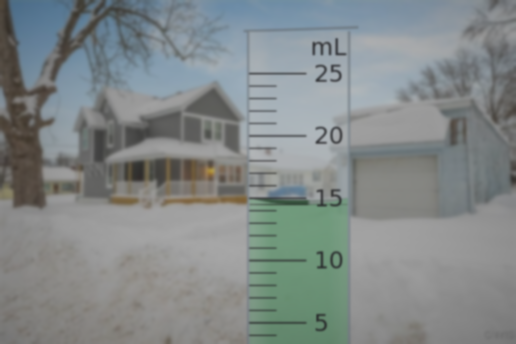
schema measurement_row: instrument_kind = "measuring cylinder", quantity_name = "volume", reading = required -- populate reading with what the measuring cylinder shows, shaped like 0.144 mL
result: 14.5 mL
